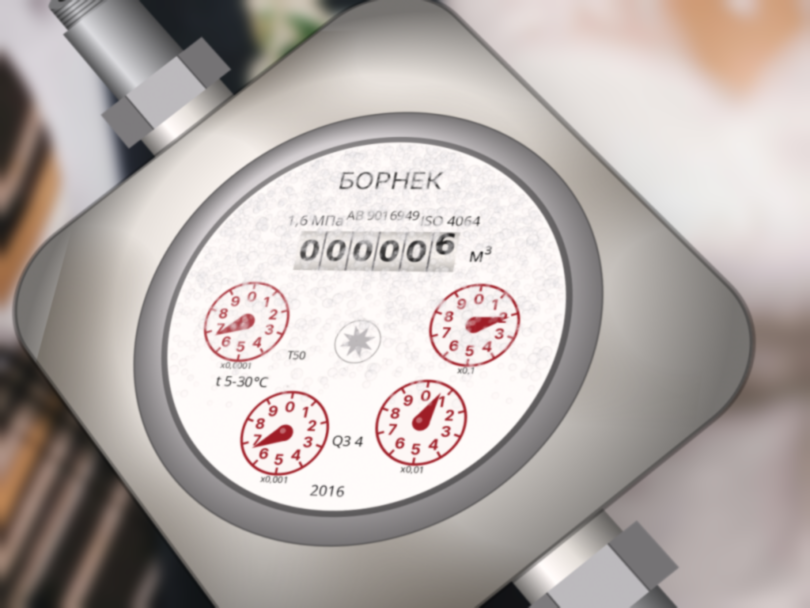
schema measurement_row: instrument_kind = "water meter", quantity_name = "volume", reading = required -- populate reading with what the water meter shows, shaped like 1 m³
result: 6.2066 m³
